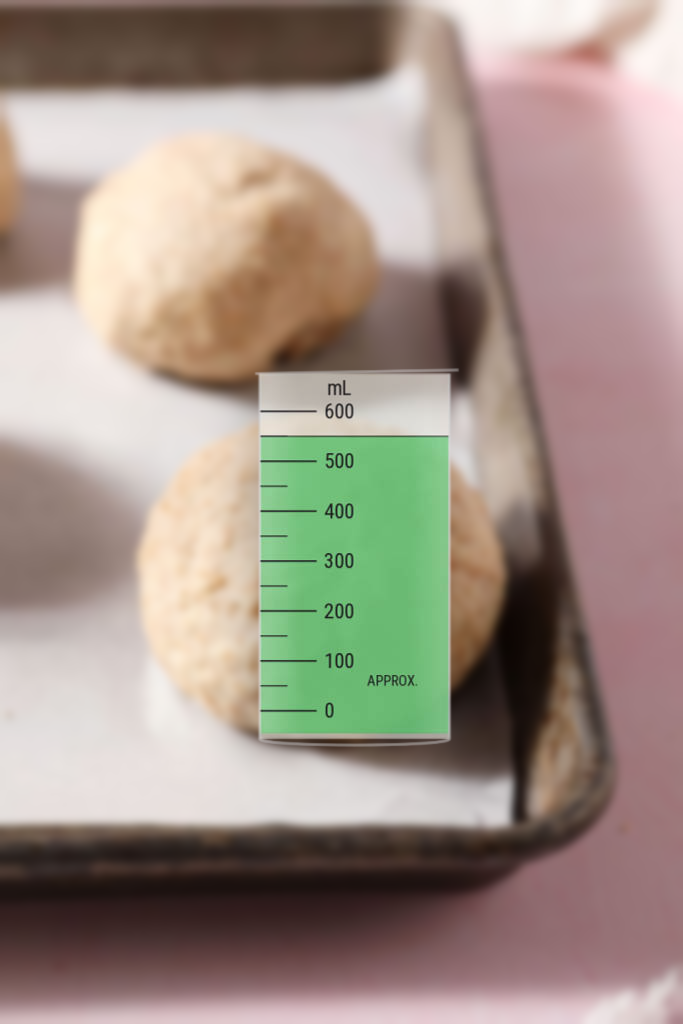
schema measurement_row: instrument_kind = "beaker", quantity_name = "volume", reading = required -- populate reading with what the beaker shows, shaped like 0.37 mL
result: 550 mL
